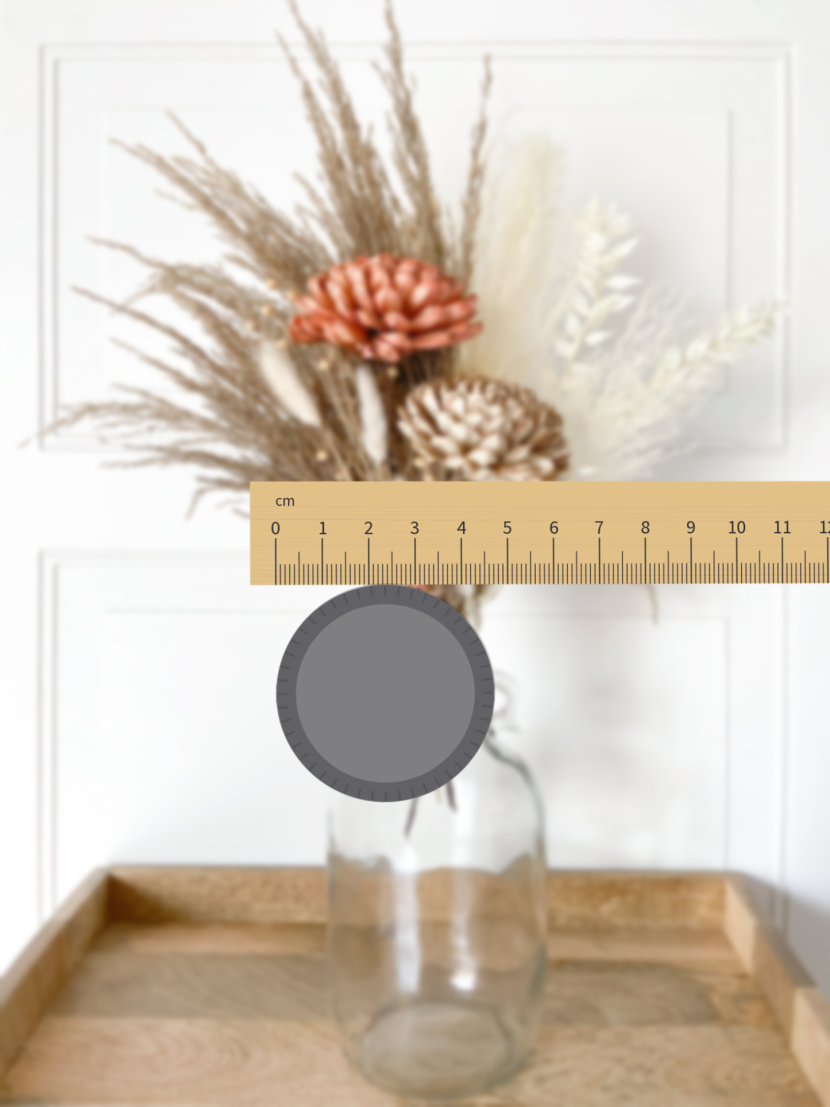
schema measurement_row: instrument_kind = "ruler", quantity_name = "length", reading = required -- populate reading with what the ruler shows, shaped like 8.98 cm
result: 4.7 cm
